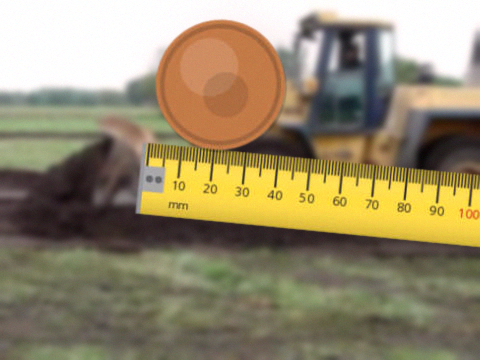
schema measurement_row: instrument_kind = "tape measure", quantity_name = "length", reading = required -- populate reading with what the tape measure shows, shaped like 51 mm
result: 40 mm
